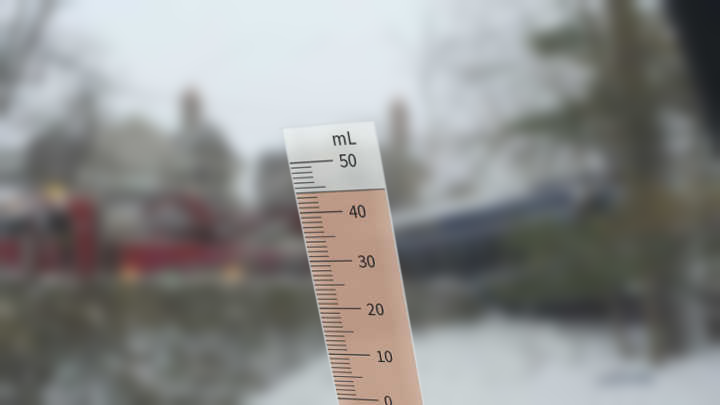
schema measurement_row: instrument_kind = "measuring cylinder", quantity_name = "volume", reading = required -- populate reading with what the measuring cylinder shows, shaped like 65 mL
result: 44 mL
